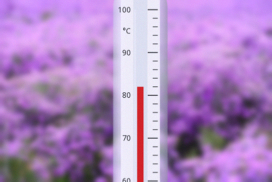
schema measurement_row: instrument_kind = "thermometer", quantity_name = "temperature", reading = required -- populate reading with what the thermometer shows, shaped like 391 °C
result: 82 °C
